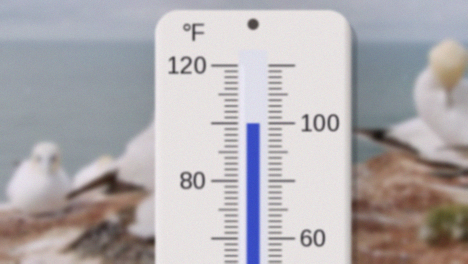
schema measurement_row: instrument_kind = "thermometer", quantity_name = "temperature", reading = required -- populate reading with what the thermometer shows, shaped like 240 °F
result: 100 °F
